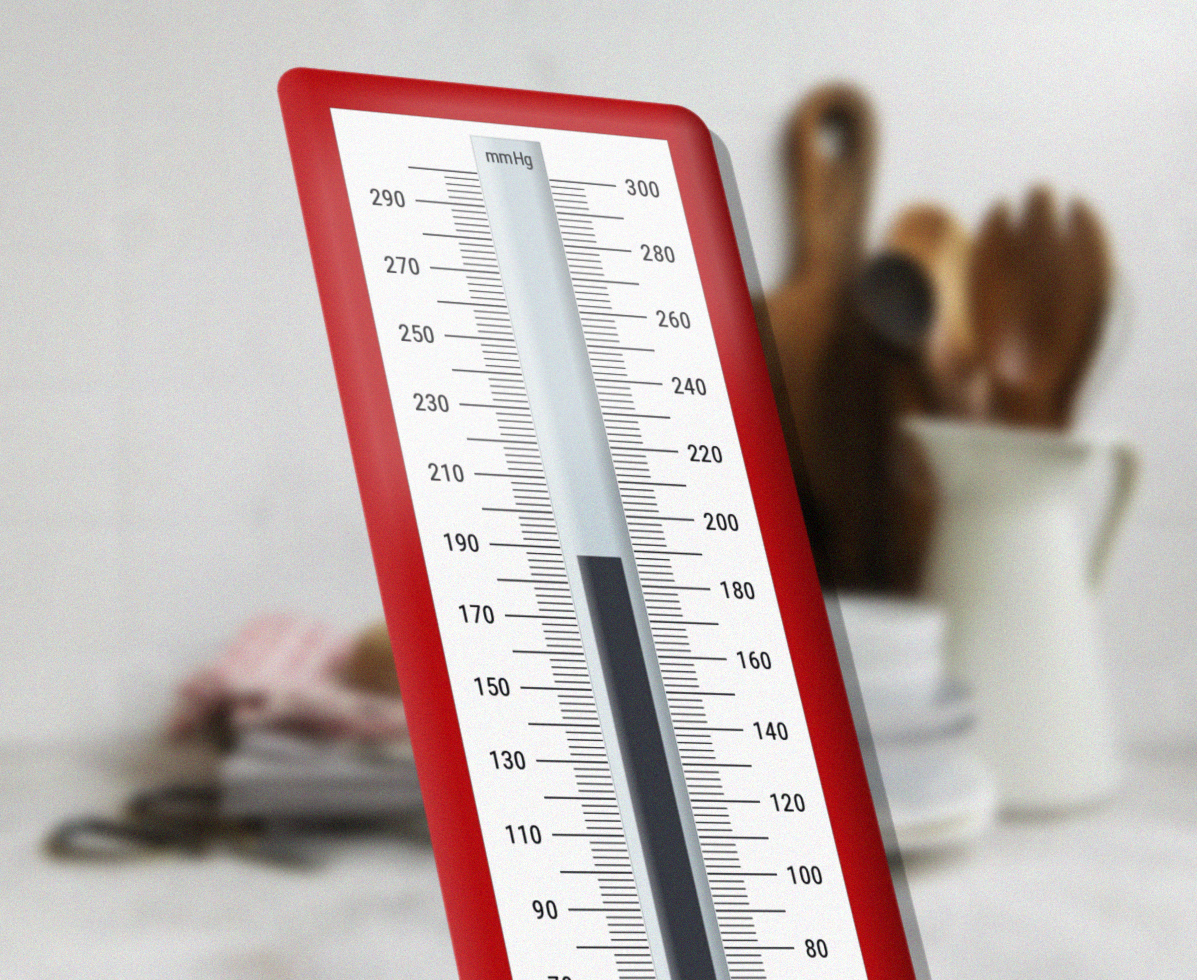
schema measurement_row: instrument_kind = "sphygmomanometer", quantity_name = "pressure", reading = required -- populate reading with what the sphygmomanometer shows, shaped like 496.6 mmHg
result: 188 mmHg
